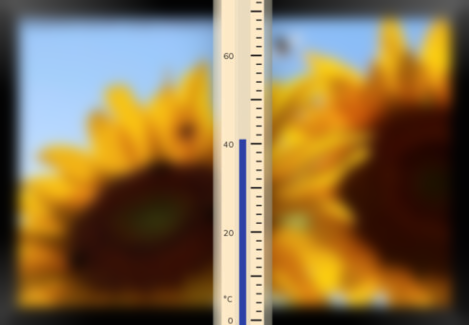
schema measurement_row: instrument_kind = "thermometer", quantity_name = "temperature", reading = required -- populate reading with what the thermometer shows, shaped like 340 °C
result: 41 °C
